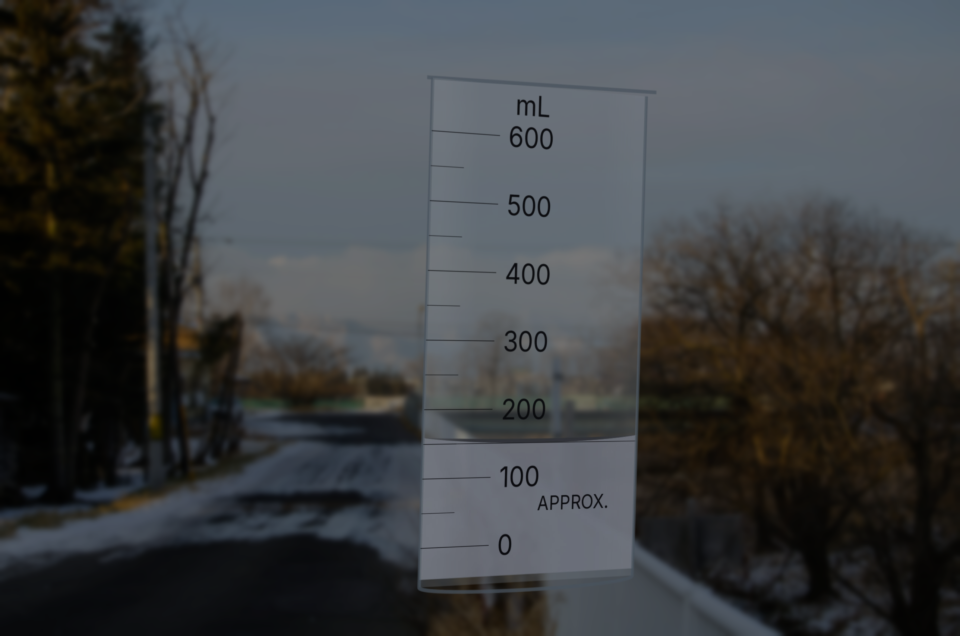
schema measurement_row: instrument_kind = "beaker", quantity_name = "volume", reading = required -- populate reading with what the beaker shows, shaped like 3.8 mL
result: 150 mL
